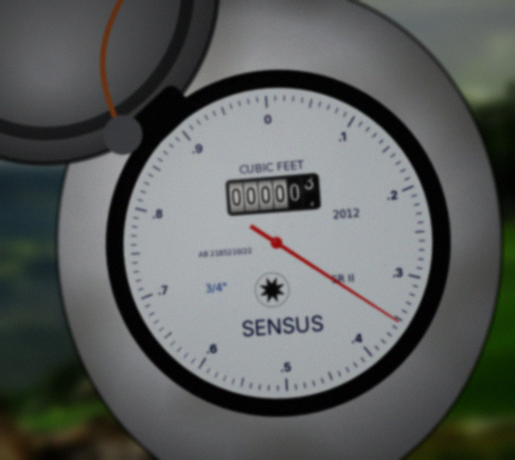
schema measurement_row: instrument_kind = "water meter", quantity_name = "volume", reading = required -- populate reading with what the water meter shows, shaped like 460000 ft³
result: 3.35 ft³
